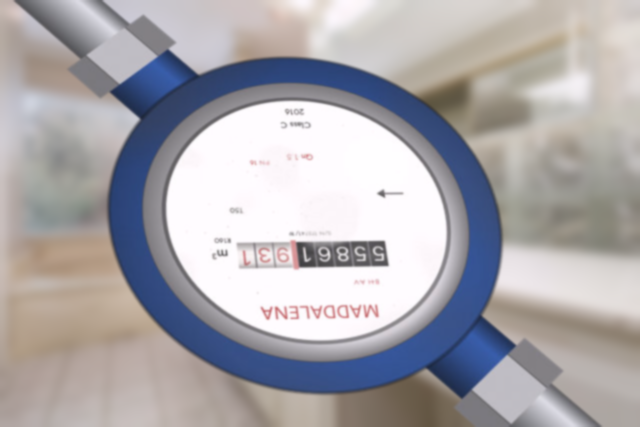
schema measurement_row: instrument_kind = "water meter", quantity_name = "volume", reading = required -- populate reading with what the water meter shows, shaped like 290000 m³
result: 55861.931 m³
